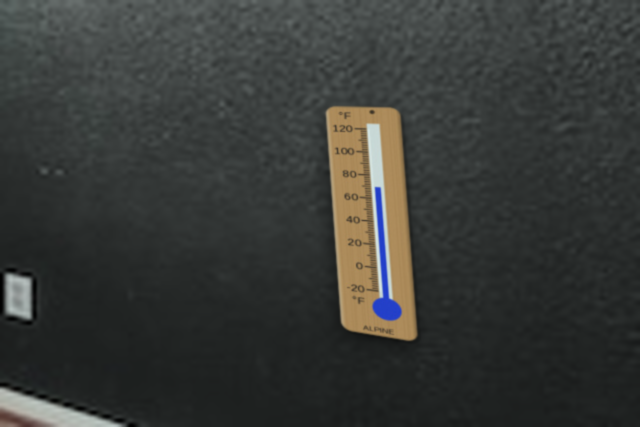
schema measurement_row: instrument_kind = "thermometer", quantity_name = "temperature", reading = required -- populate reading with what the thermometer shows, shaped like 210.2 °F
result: 70 °F
